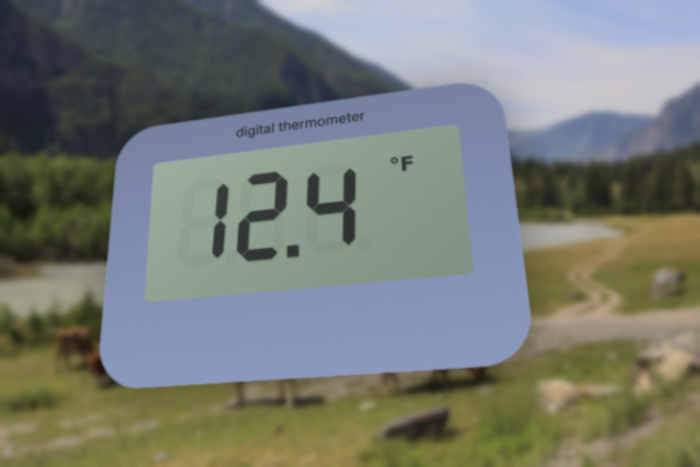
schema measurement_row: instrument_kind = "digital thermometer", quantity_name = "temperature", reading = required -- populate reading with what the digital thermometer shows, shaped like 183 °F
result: 12.4 °F
